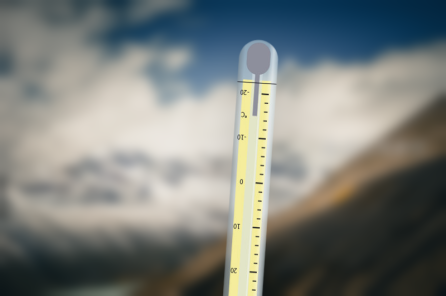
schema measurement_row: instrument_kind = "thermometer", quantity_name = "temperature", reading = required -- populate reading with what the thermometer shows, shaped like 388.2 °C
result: -15 °C
